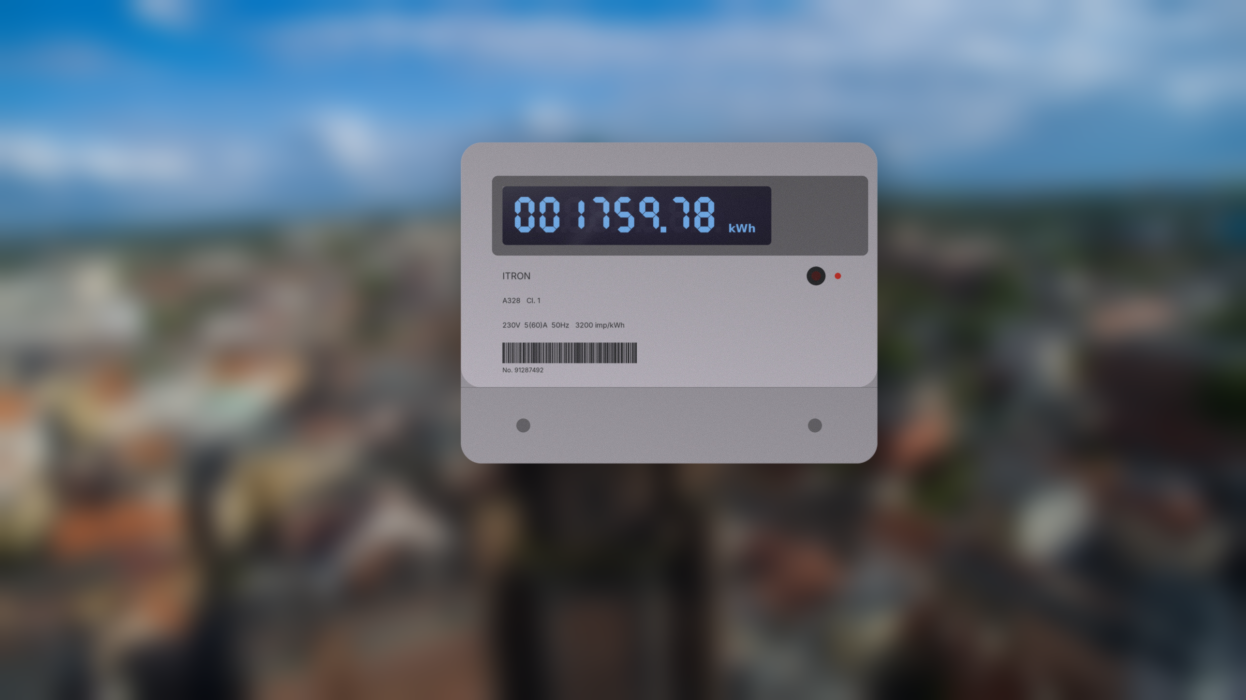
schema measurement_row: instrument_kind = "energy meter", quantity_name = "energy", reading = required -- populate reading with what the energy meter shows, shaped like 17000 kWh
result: 1759.78 kWh
